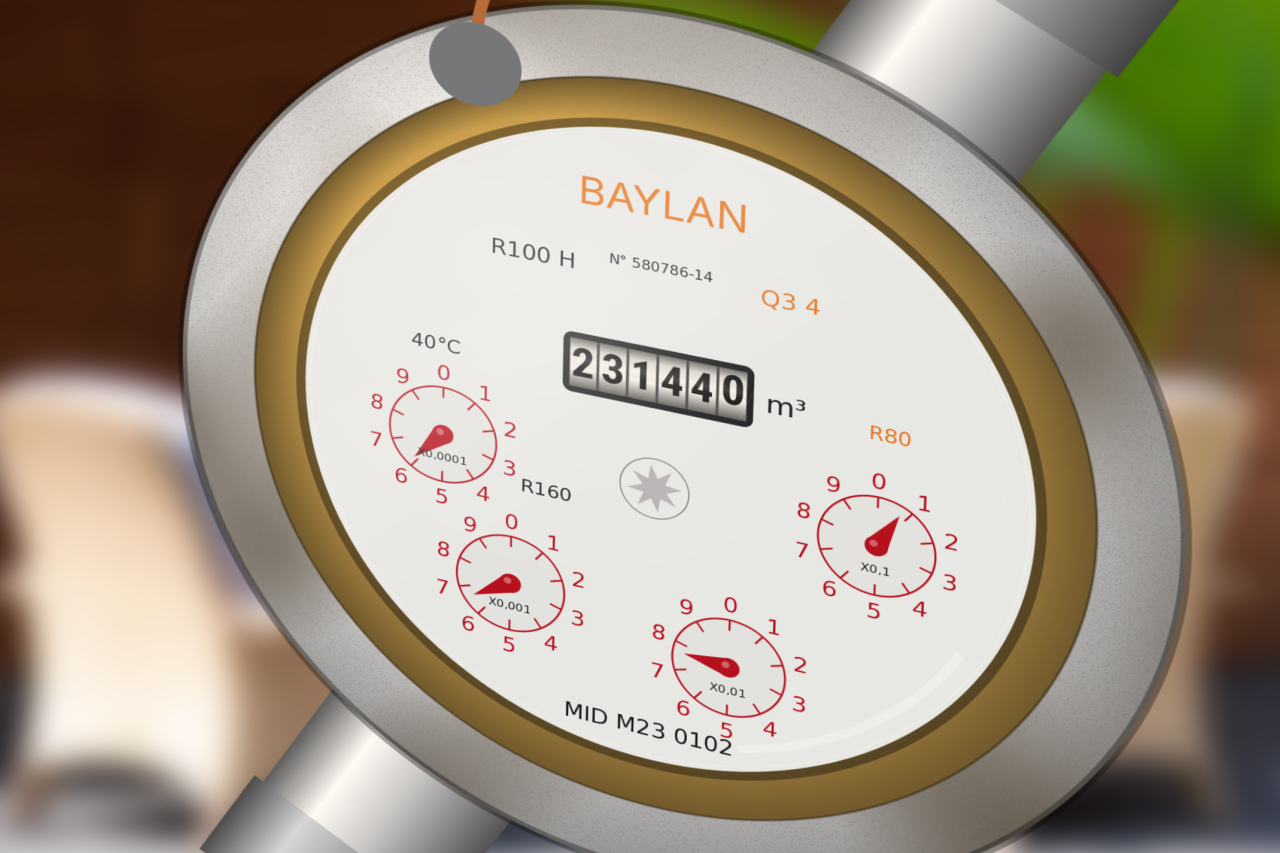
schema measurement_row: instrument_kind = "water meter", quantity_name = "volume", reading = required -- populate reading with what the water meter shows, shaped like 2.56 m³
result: 231440.0766 m³
